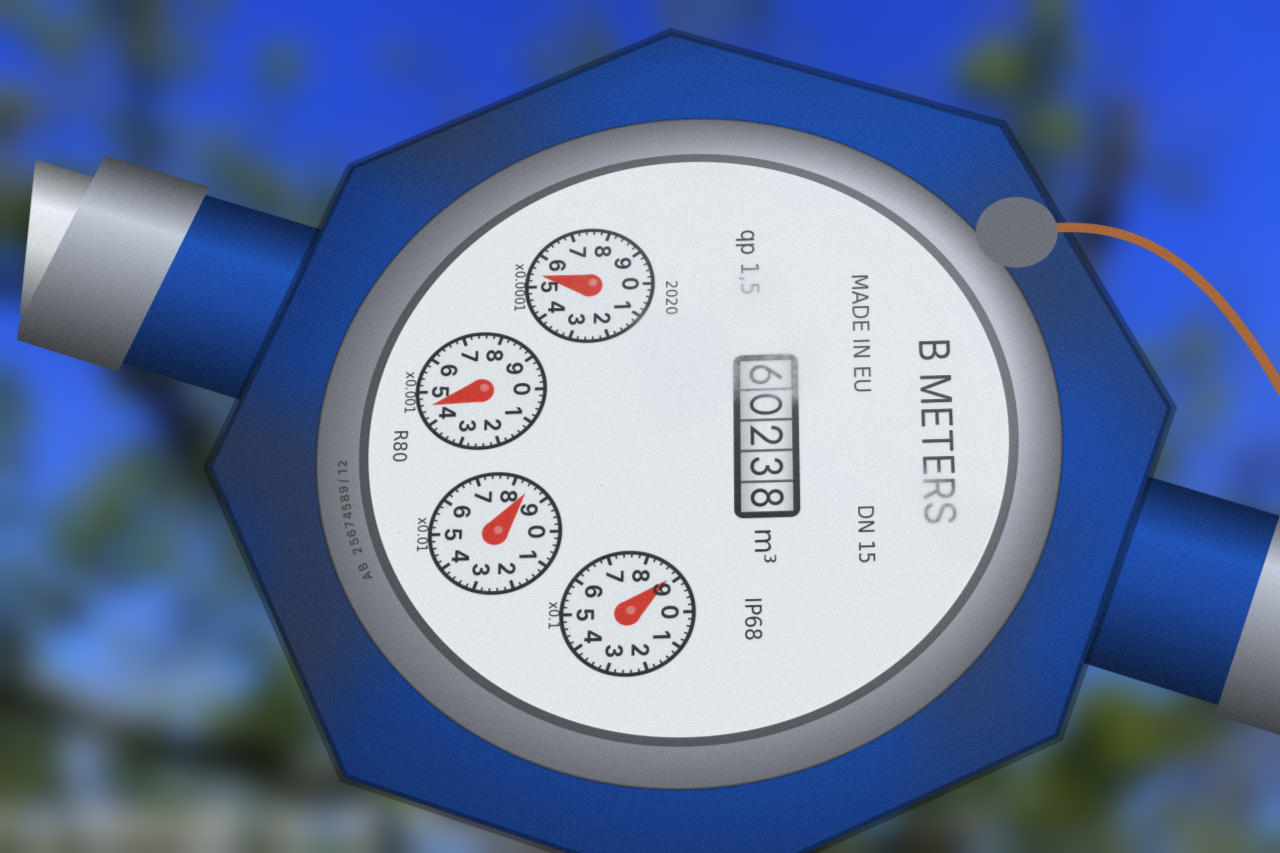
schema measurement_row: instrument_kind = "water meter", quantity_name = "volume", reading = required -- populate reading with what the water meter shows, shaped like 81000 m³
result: 60238.8845 m³
